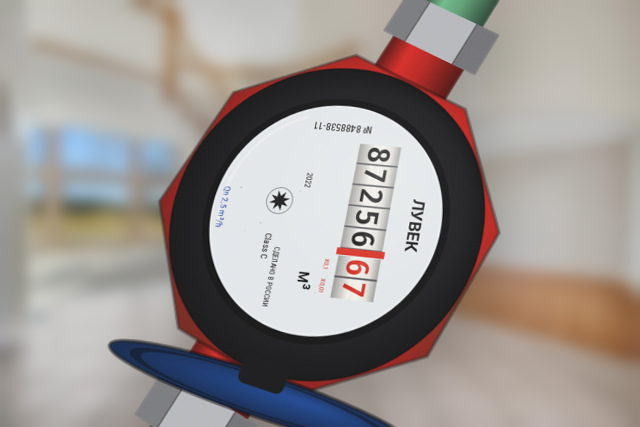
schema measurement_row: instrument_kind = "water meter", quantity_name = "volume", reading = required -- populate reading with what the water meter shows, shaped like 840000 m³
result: 87256.67 m³
